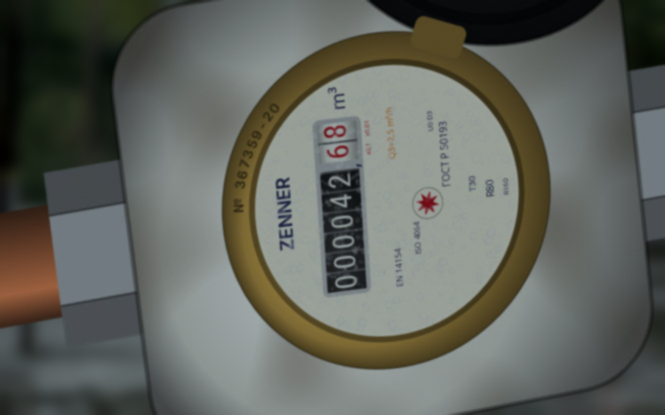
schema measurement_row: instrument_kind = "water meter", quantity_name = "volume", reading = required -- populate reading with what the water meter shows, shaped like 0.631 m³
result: 42.68 m³
